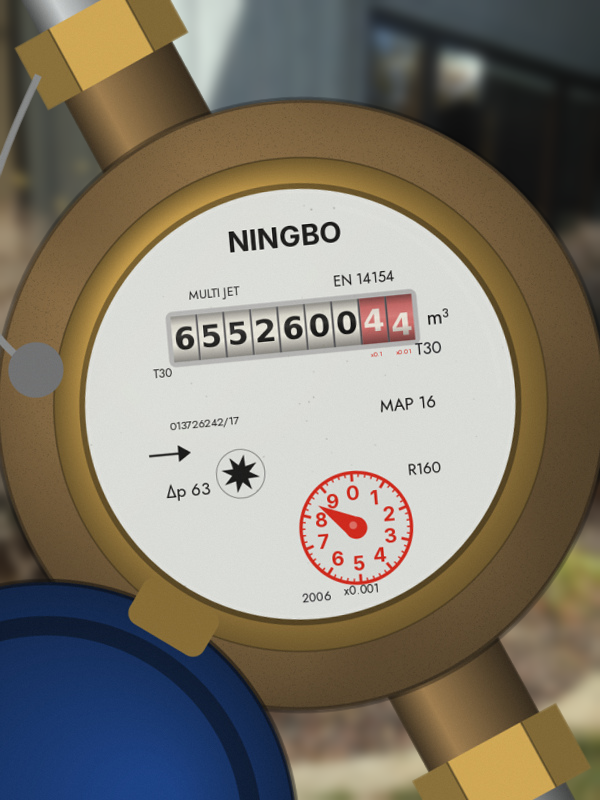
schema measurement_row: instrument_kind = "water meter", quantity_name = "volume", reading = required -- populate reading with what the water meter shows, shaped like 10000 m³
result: 6552600.438 m³
